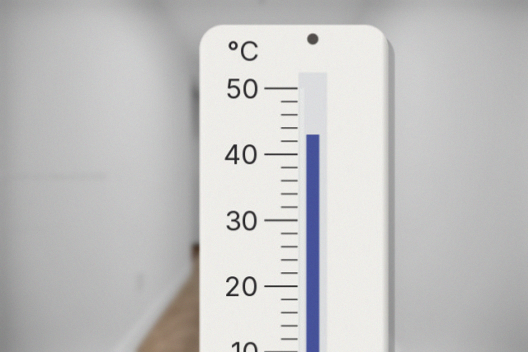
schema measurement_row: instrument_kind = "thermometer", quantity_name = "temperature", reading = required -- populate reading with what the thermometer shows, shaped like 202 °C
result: 43 °C
